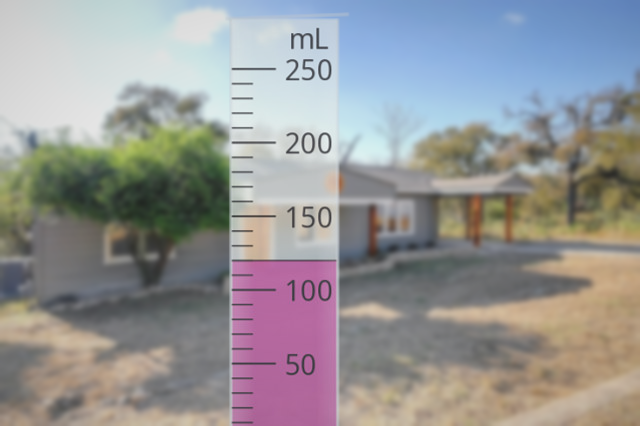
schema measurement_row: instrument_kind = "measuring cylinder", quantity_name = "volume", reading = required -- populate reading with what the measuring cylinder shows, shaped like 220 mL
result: 120 mL
